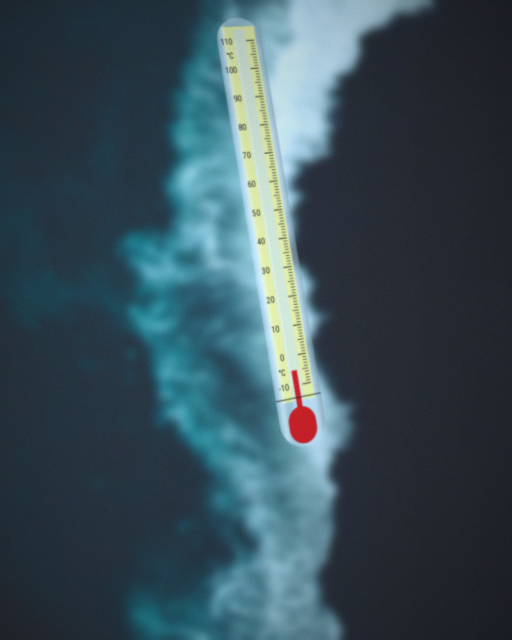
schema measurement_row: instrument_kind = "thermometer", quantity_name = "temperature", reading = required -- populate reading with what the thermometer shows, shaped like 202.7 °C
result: -5 °C
